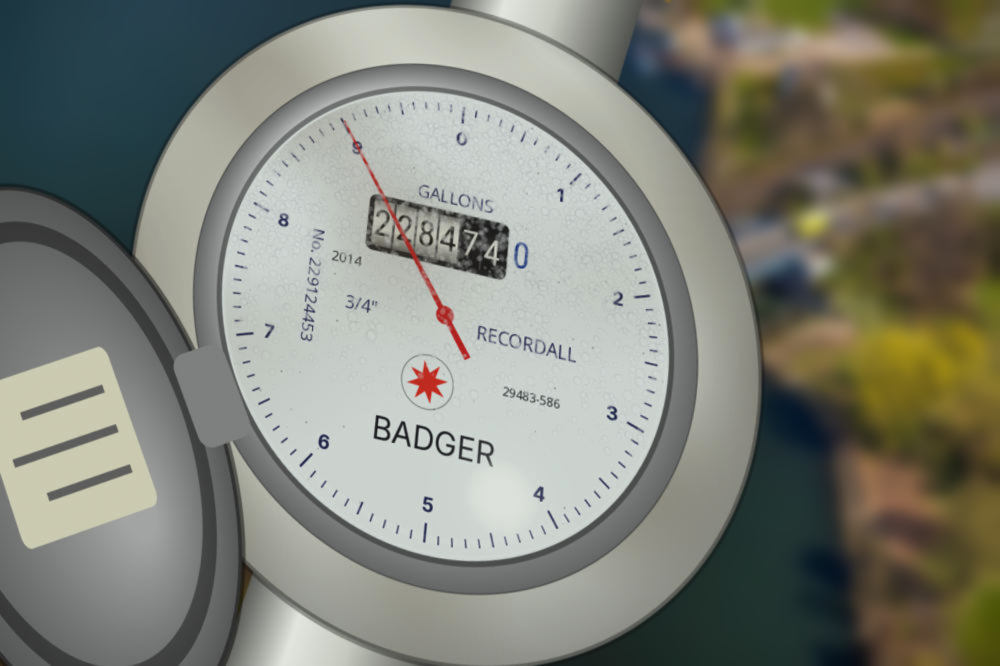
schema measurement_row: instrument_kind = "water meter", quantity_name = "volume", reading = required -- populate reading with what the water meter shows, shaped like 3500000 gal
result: 2284739.0 gal
